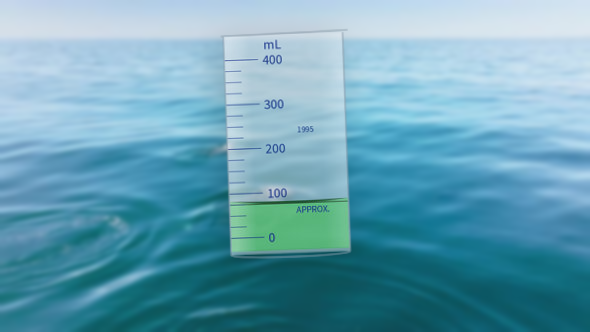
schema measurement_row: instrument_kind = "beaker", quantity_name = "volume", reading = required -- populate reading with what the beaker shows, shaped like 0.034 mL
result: 75 mL
